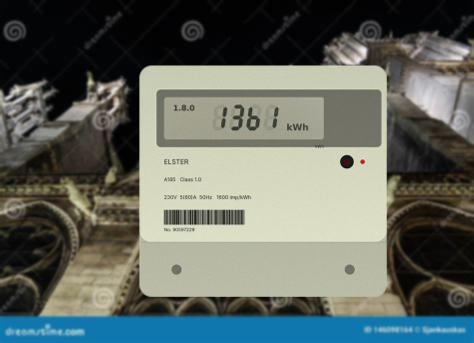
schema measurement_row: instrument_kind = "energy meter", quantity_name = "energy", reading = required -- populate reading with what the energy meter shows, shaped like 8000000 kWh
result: 1361 kWh
